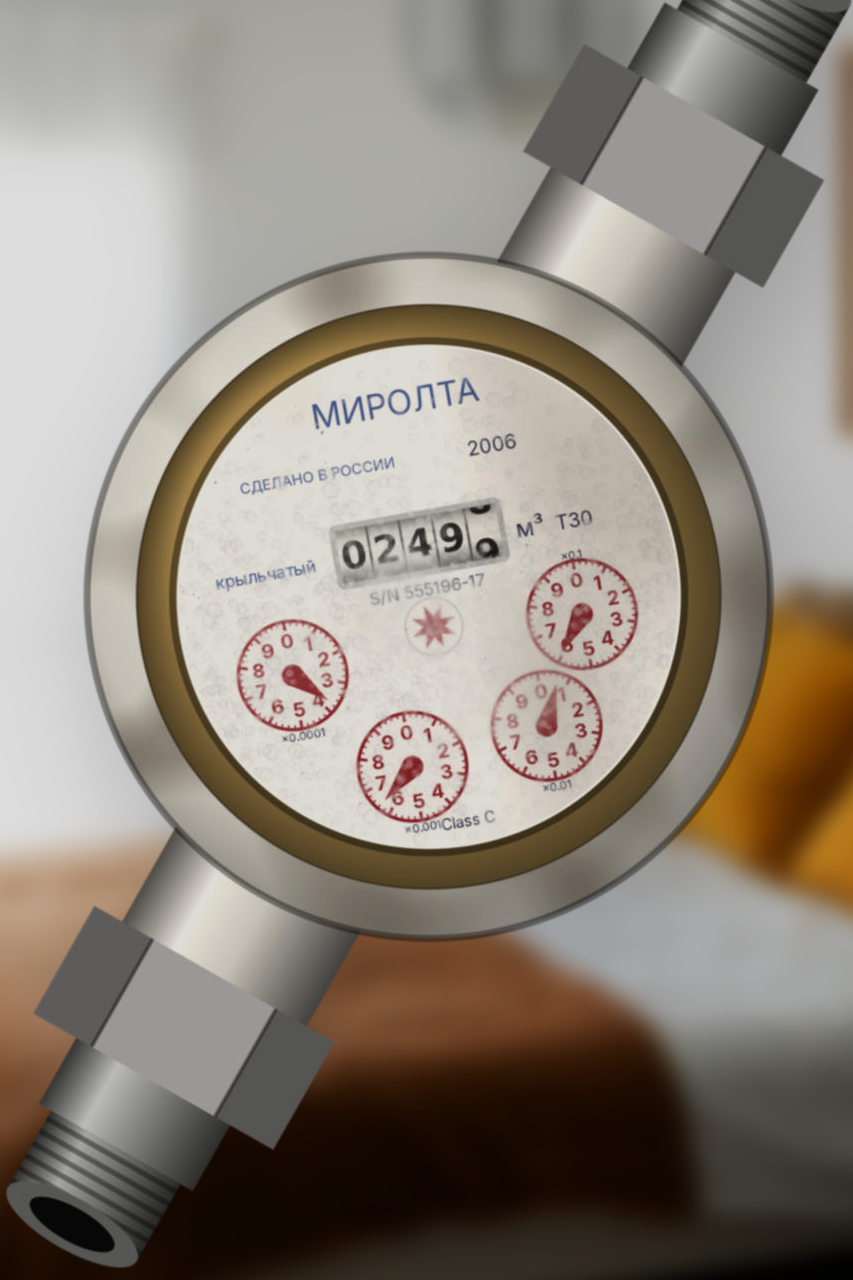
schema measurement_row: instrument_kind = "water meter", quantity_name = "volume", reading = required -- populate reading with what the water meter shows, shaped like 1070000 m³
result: 2498.6063 m³
